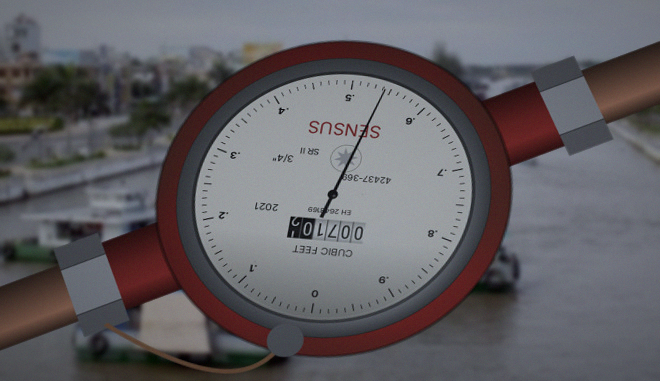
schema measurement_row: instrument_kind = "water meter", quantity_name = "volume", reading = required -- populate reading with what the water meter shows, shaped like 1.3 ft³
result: 7101.54 ft³
